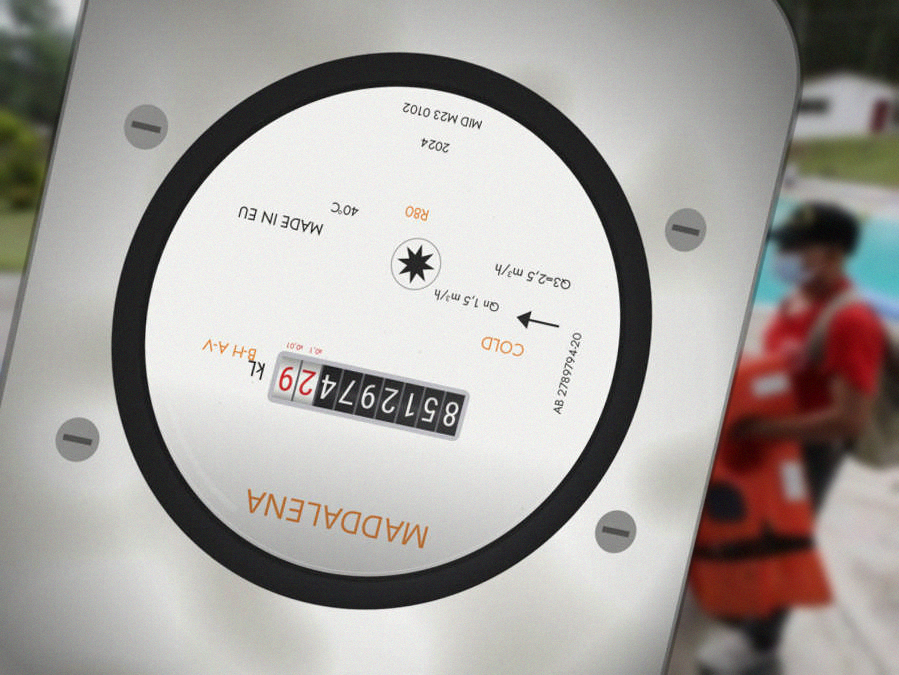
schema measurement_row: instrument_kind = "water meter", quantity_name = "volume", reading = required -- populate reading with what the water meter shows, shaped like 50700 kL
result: 8512974.29 kL
